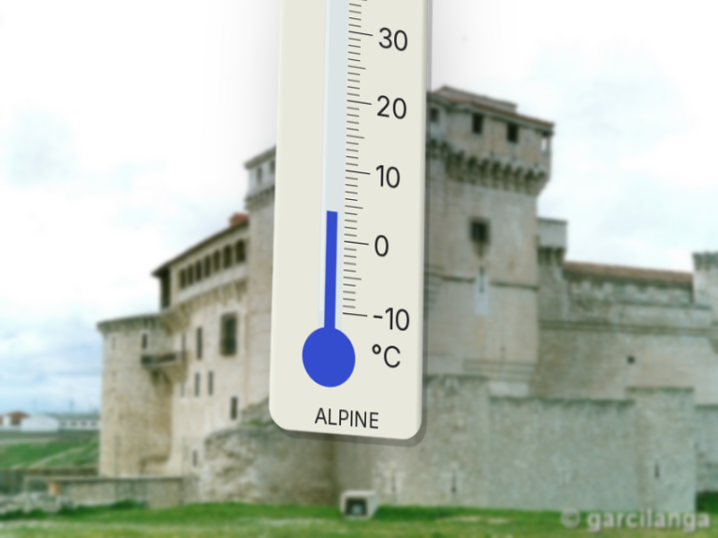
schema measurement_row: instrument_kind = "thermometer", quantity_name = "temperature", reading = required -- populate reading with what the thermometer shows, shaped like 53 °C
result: 4 °C
